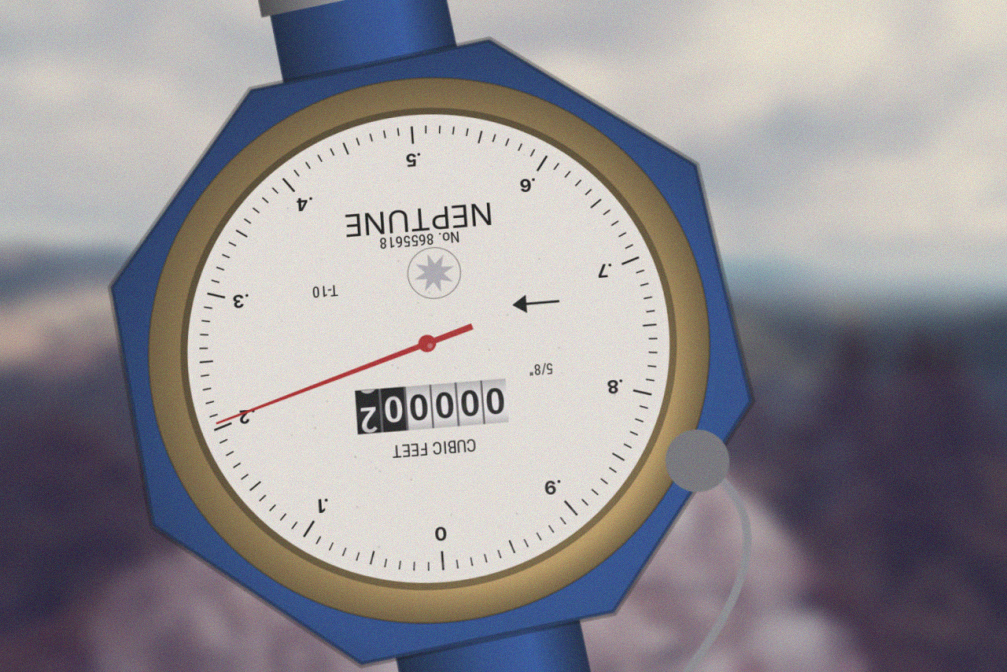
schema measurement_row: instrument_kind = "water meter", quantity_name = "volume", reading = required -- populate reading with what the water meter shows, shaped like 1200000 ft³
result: 2.20 ft³
